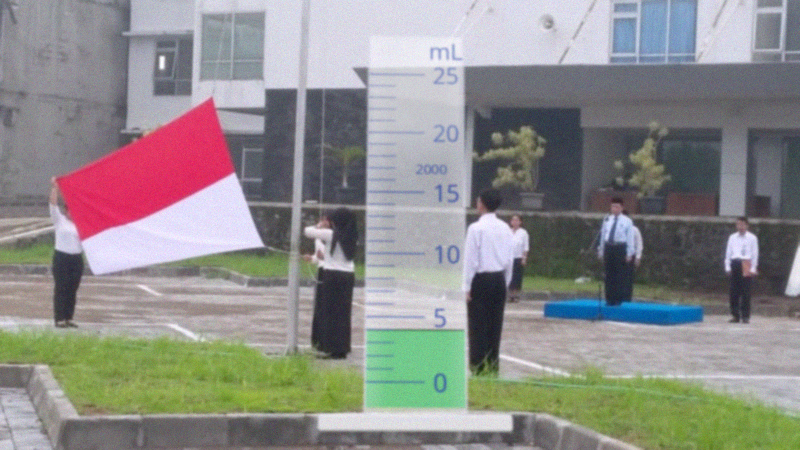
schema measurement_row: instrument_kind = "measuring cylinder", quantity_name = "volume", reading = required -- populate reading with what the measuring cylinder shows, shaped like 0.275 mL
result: 4 mL
